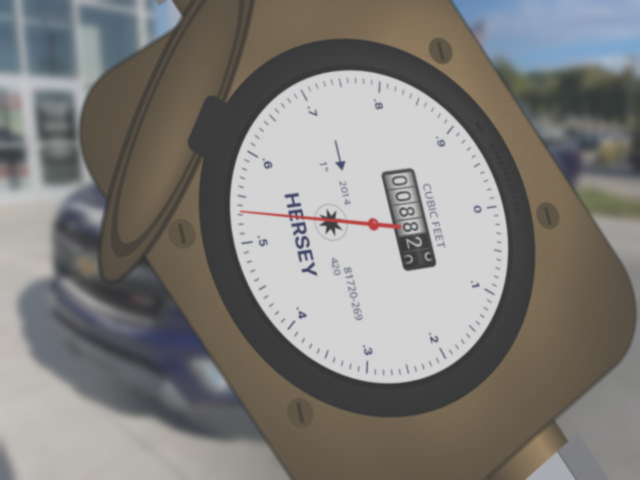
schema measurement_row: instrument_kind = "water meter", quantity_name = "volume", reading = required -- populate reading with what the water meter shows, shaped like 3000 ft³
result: 8828.53 ft³
